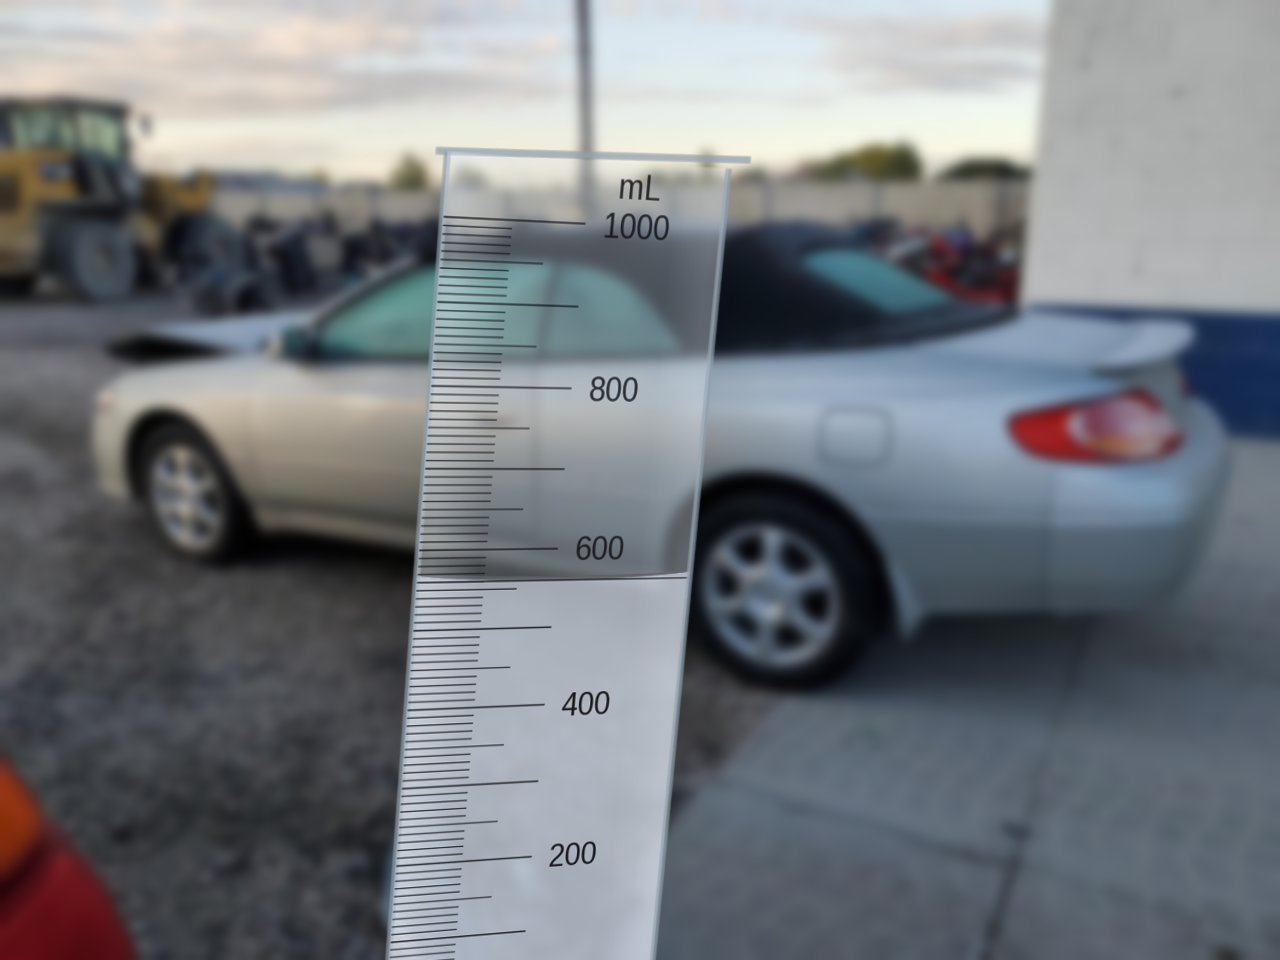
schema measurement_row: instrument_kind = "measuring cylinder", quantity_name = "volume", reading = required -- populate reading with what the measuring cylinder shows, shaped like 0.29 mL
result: 560 mL
